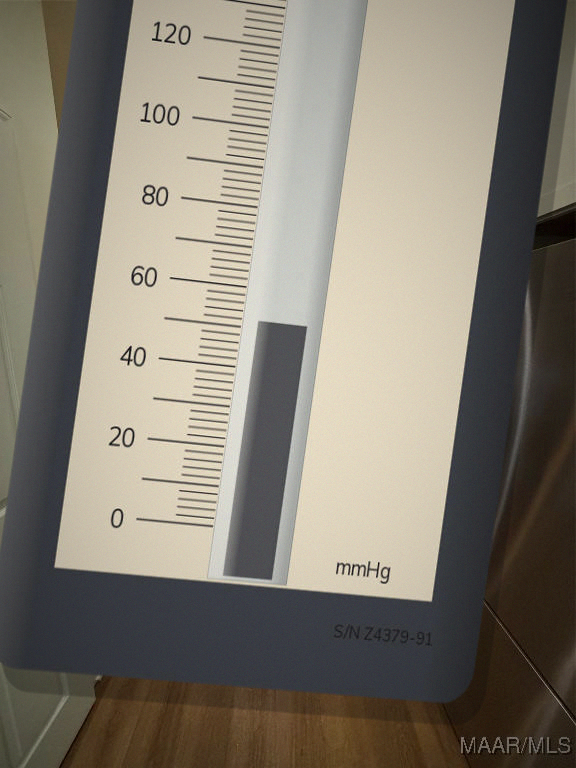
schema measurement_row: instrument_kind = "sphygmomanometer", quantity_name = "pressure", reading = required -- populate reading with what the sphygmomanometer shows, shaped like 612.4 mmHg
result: 52 mmHg
